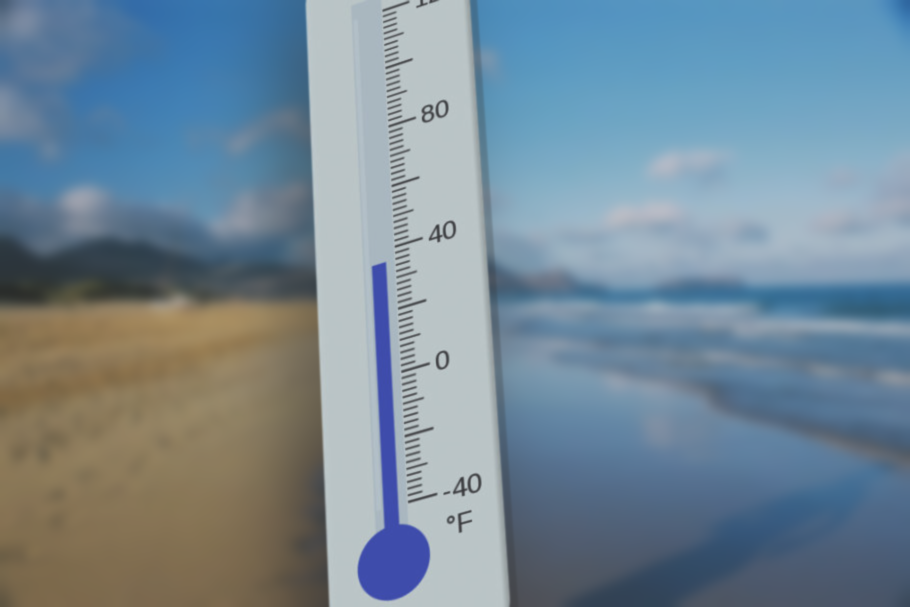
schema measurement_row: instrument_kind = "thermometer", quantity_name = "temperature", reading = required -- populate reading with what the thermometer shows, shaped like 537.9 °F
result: 36 °F
